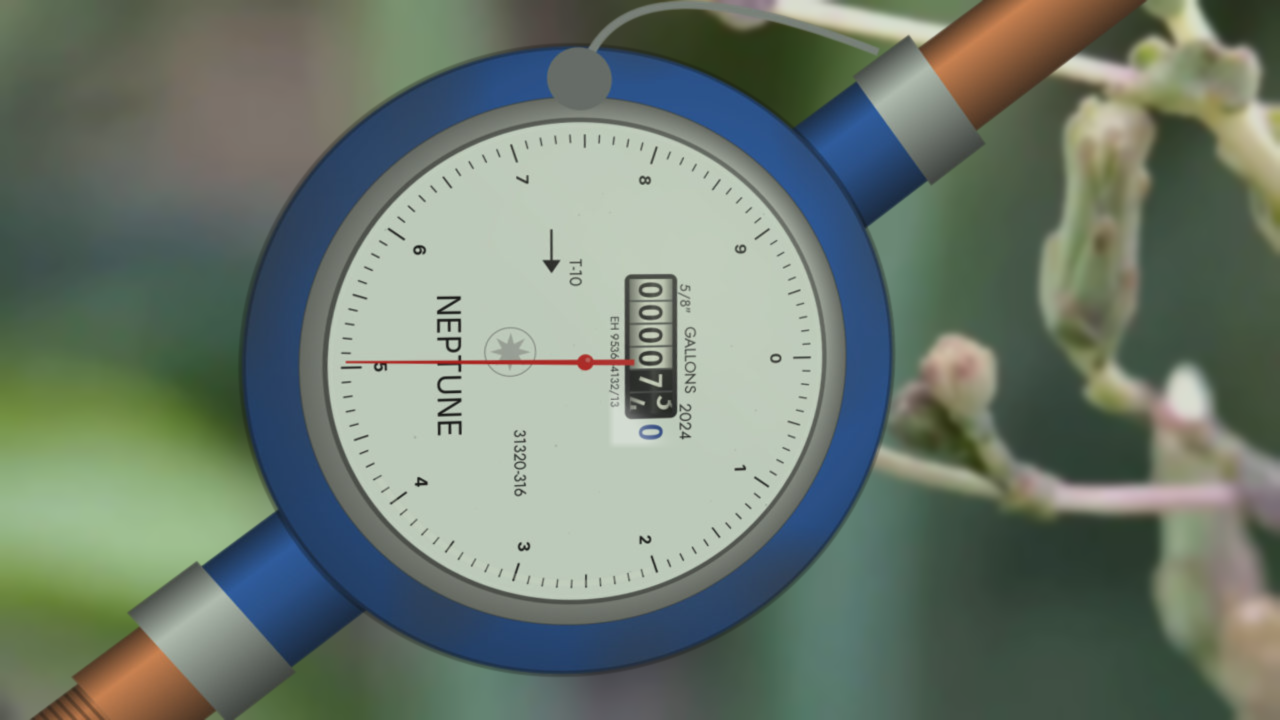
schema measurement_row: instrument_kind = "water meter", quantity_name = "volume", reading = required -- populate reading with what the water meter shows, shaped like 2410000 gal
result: 735.0 gal
